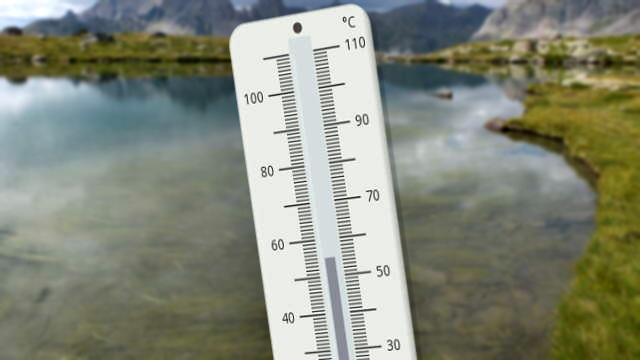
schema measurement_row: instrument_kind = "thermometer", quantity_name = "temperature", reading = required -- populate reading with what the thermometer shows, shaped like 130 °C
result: 55 °C
